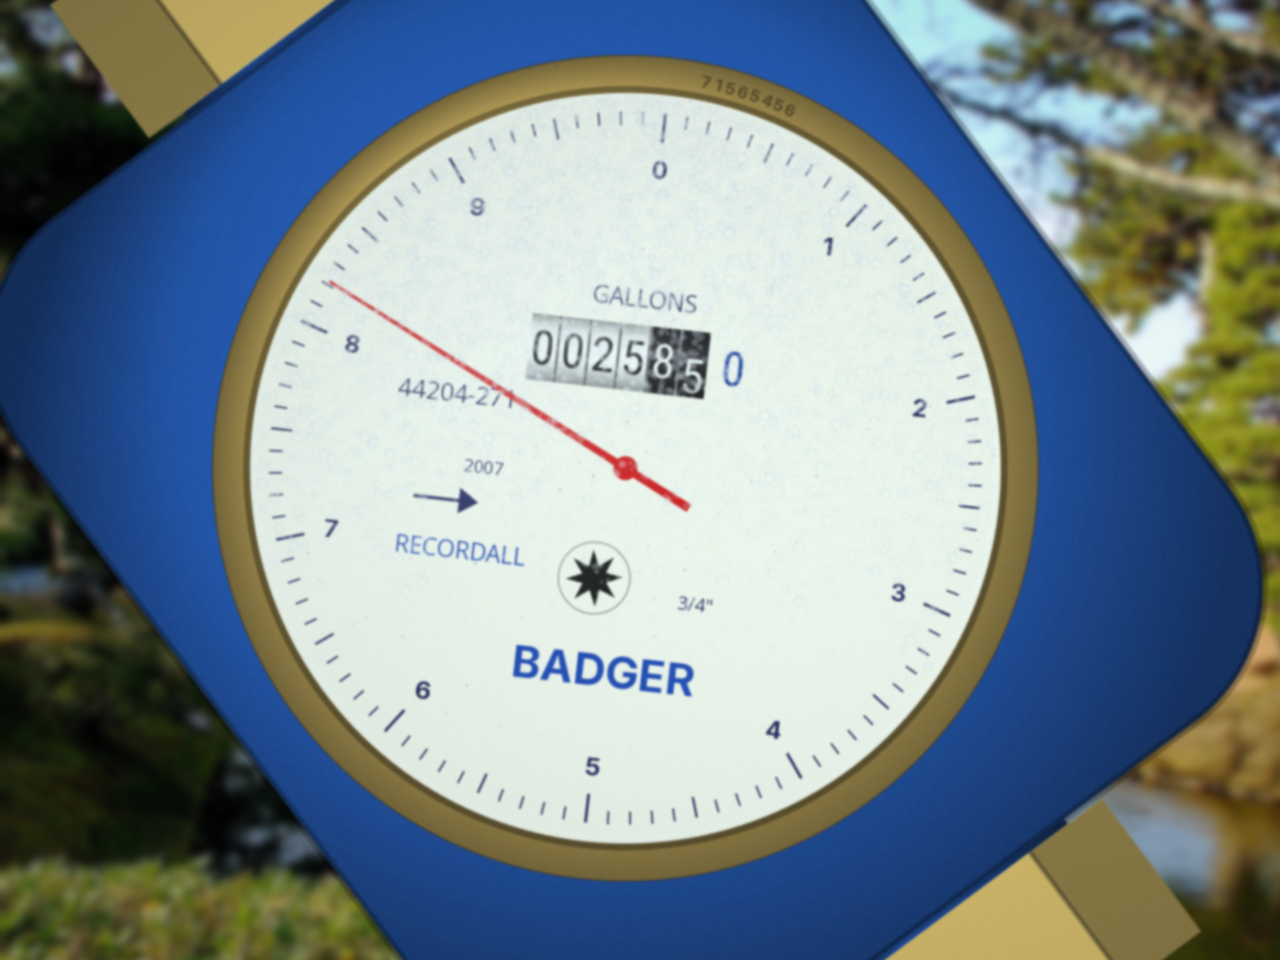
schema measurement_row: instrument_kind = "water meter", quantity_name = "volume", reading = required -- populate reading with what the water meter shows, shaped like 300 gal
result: 25848.2 gal
